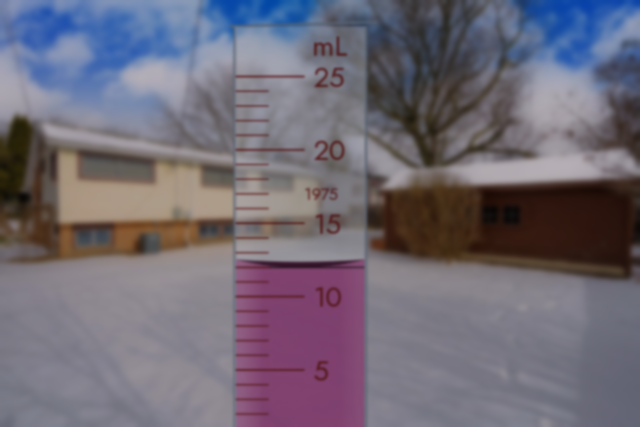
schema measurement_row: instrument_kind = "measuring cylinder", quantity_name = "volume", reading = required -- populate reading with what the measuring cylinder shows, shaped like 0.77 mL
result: 12 mL
